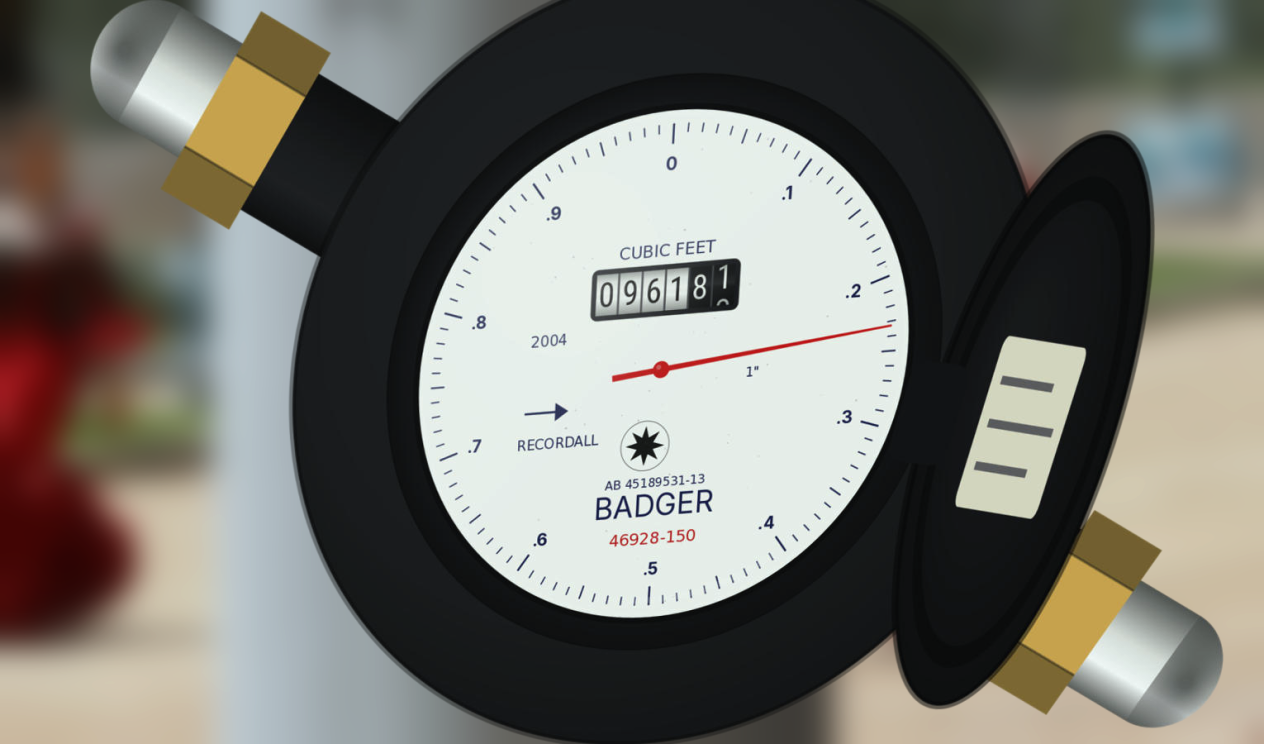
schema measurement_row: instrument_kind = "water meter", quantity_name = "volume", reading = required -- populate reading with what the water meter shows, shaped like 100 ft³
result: 96181.23 ft³
